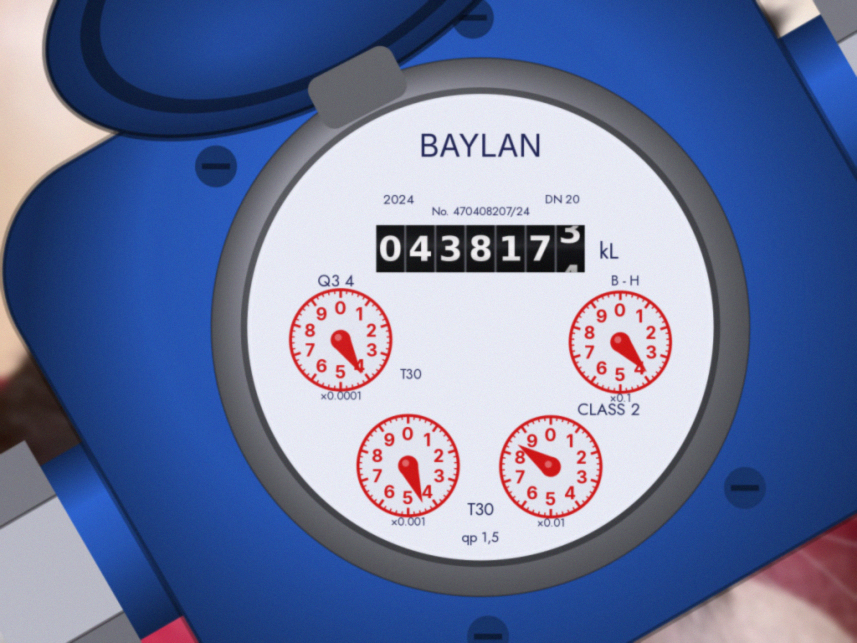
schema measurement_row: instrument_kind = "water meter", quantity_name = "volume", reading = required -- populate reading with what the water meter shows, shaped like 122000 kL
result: 438173.3844 kL
